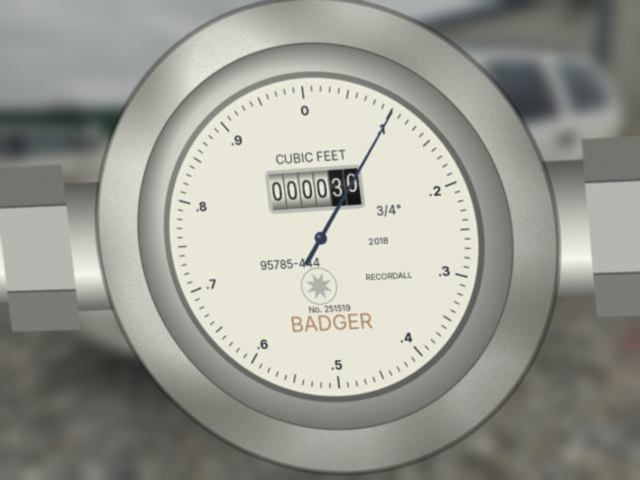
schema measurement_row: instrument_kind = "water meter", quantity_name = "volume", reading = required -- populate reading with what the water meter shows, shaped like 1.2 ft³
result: 30.10 ft³
